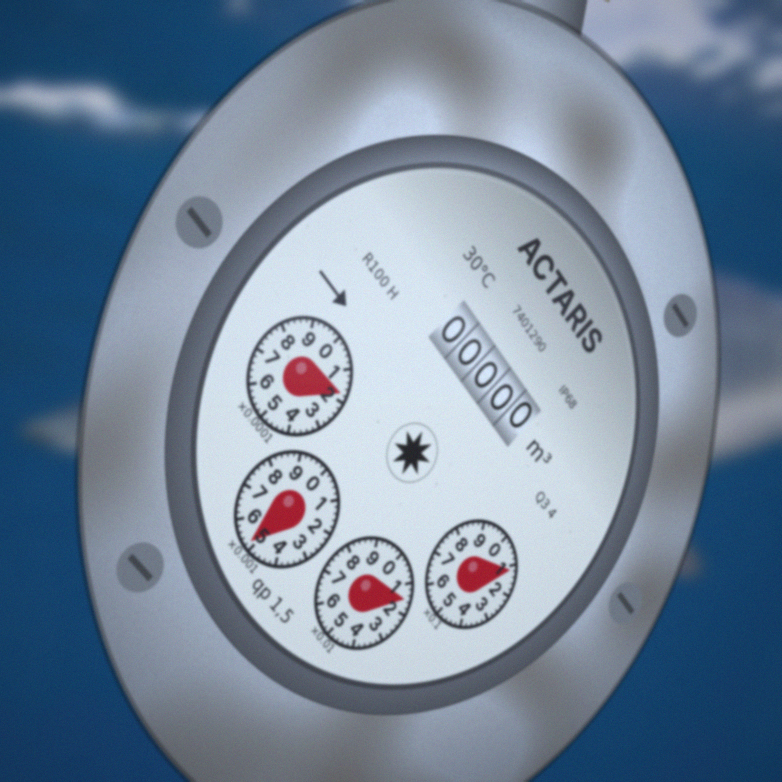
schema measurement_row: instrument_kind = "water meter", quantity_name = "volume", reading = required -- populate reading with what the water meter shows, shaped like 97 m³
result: 0.1151 m³
